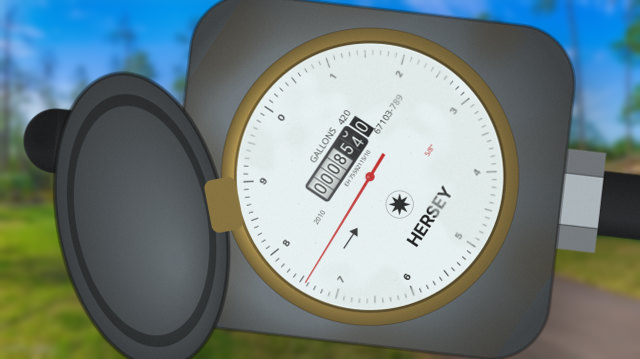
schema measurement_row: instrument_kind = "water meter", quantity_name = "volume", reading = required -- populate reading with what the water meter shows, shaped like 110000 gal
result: 8537.4 gal
